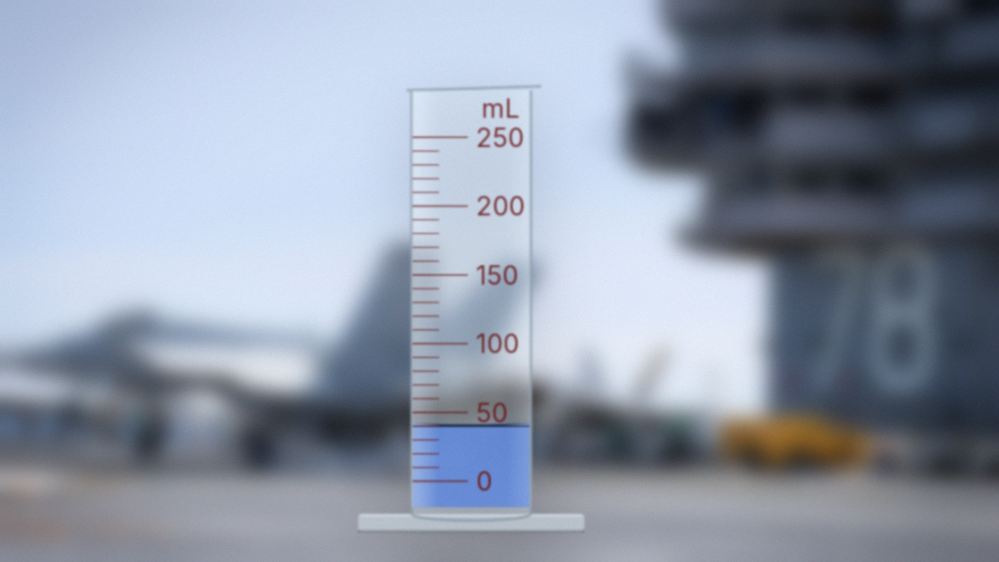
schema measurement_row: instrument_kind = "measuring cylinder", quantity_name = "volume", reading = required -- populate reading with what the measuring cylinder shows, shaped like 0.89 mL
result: 40 mL
